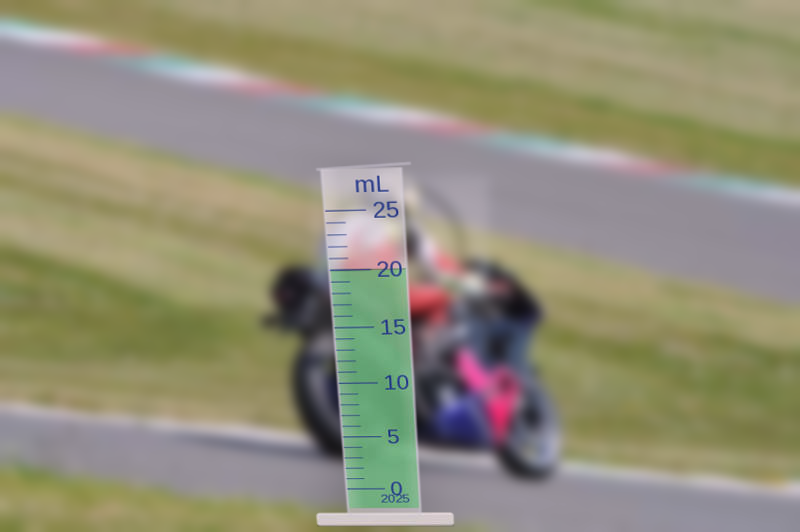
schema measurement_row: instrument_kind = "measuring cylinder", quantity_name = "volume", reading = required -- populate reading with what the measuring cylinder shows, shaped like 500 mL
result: 20 mL
